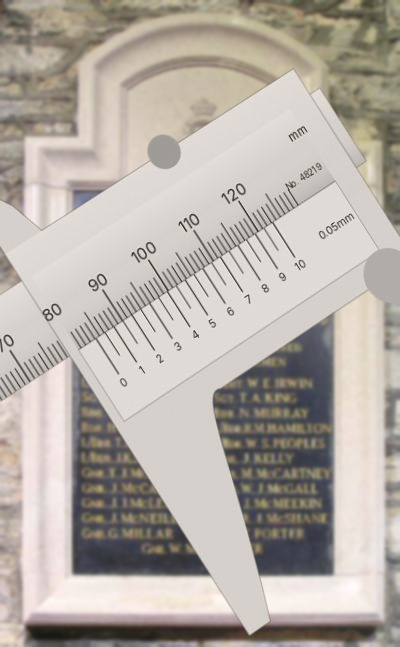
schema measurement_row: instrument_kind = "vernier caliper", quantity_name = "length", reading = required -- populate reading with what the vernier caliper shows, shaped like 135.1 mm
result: 84.2 mm
